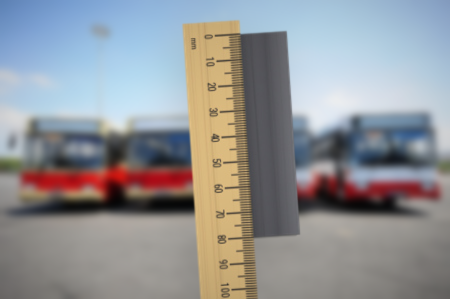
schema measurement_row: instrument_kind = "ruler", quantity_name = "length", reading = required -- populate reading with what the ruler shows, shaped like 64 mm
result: 80 mm
